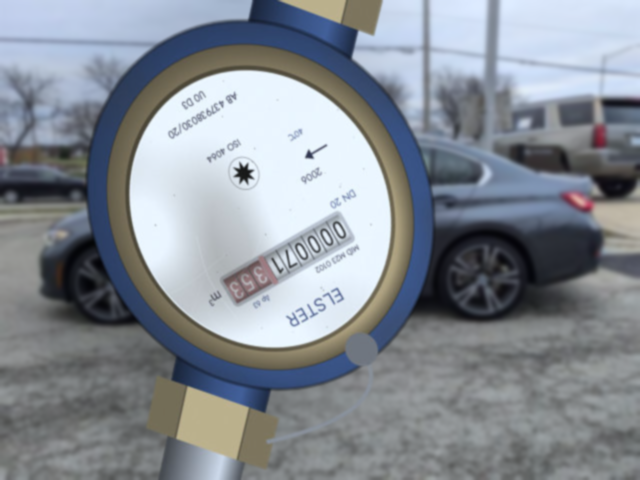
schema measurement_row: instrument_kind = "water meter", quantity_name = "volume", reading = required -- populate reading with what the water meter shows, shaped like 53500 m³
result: 71.353 m³
